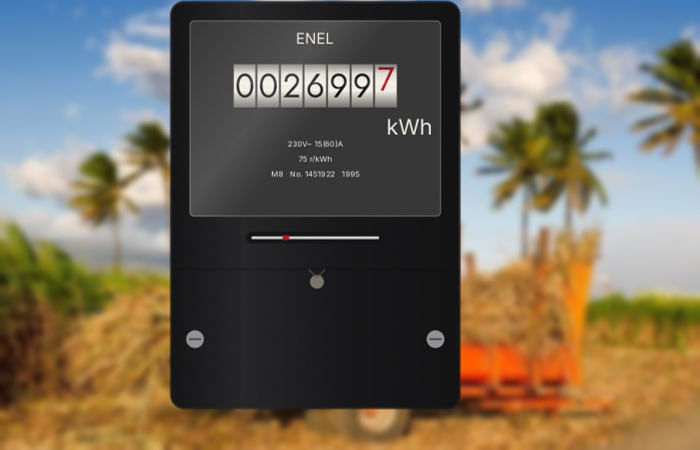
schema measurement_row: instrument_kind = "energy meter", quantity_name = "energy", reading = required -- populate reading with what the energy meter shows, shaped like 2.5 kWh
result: 2699.7 kWh
